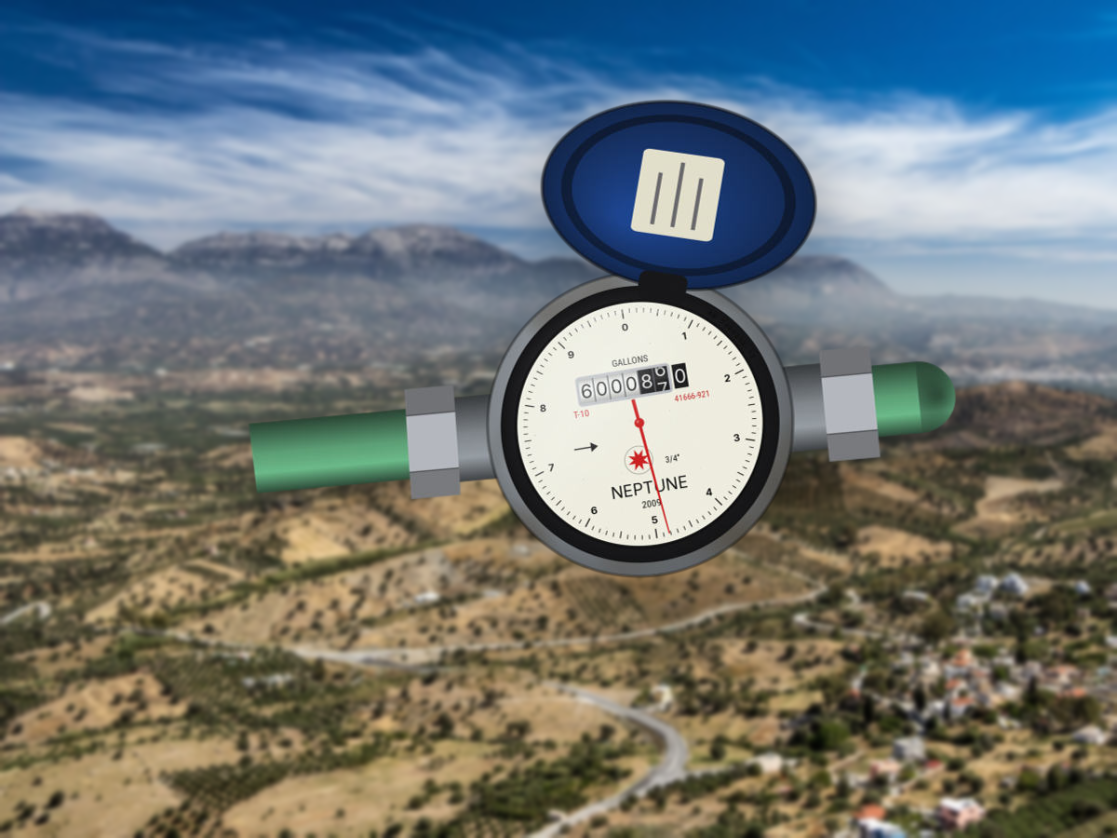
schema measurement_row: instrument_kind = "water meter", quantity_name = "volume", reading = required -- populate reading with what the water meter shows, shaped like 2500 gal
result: 6000864.8 gal
